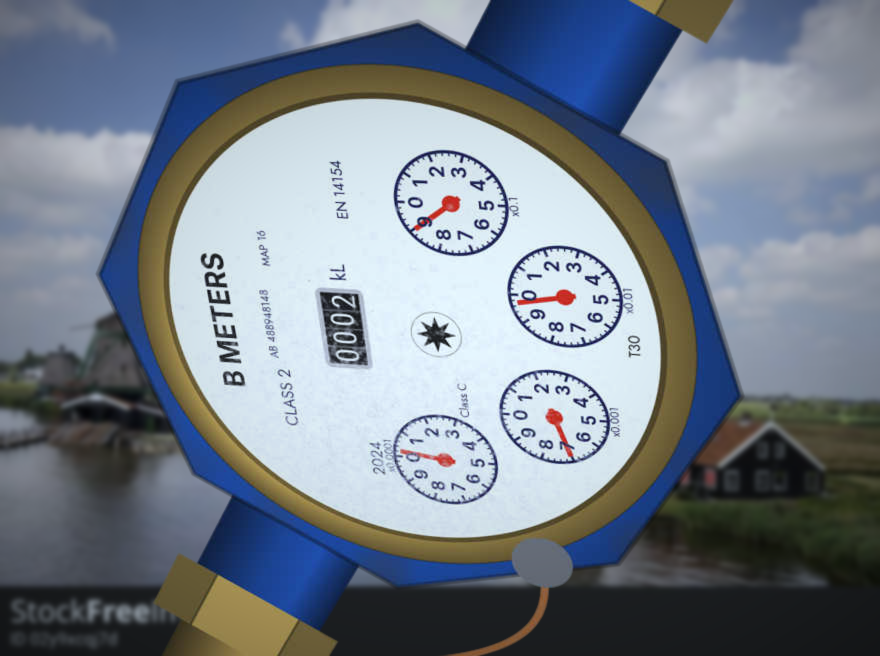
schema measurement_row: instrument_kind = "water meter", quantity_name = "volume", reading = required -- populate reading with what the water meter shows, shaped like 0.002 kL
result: 1.8970 kL
